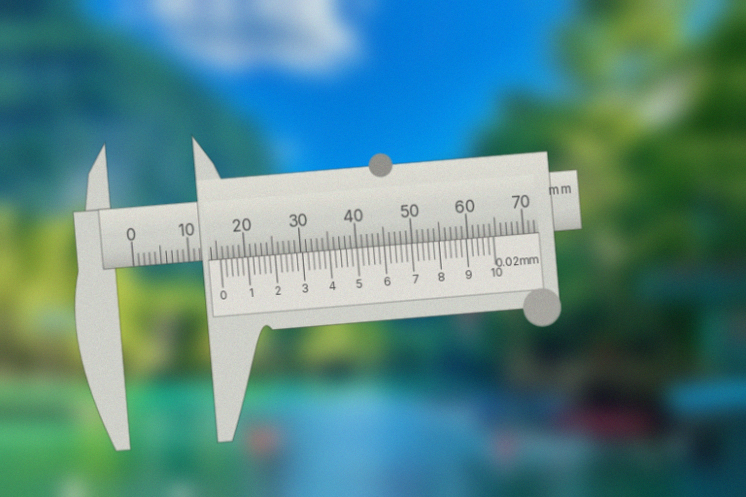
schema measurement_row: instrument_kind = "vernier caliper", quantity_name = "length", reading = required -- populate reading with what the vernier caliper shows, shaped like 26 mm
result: 15.6 mm
